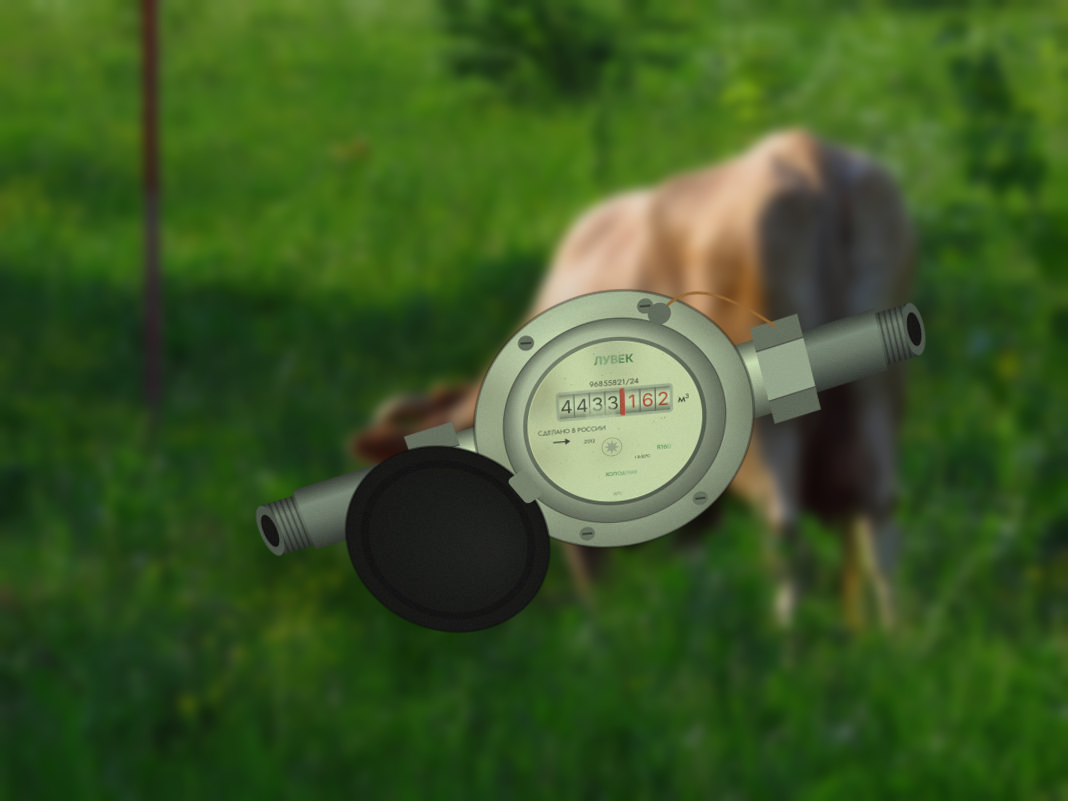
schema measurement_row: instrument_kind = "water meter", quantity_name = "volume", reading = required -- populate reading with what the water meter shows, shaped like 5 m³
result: 4433.162 m³
